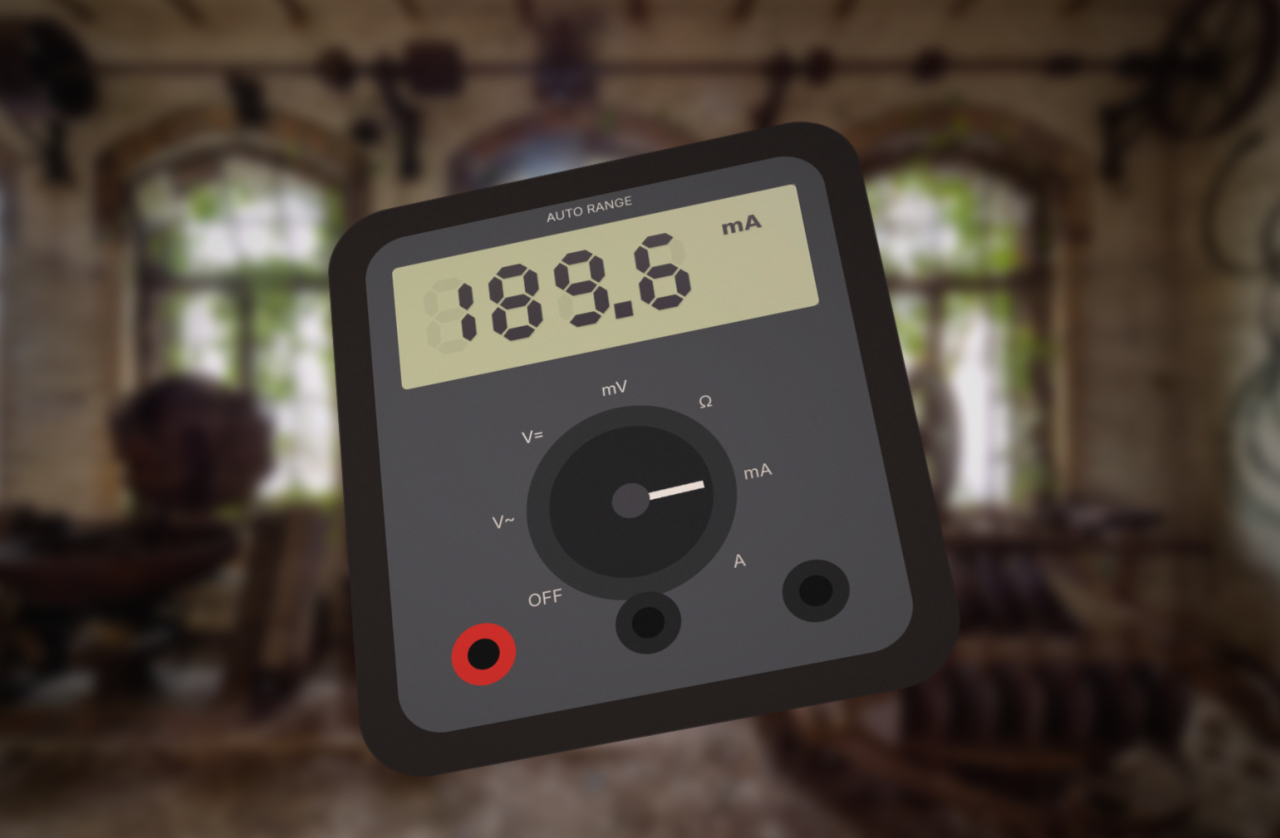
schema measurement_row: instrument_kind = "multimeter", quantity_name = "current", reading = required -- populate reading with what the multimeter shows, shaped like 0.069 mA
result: 189.6 mA
